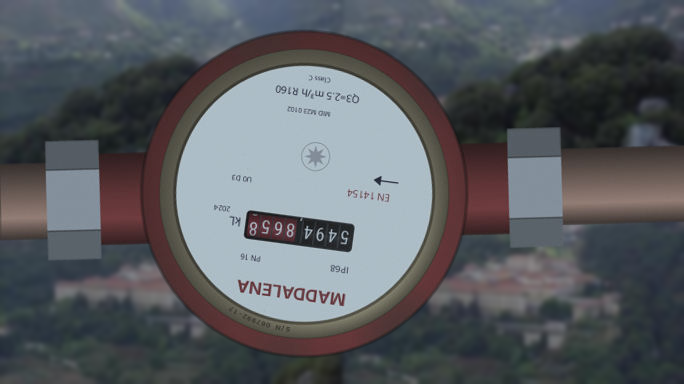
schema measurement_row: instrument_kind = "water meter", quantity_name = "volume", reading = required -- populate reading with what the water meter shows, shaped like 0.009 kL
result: 5494.8658 kL
